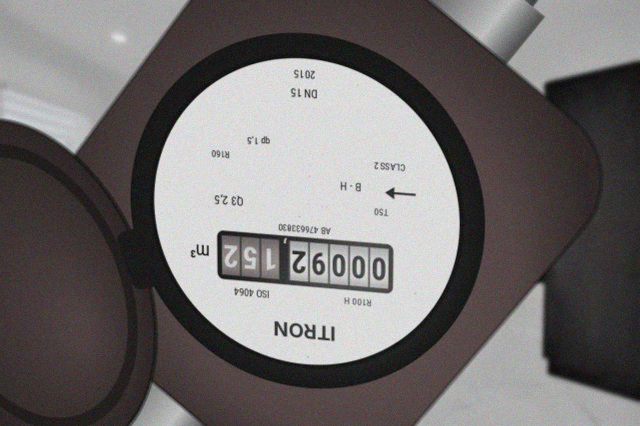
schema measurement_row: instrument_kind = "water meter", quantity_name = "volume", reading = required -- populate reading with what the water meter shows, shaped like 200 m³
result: 92.152 m³
